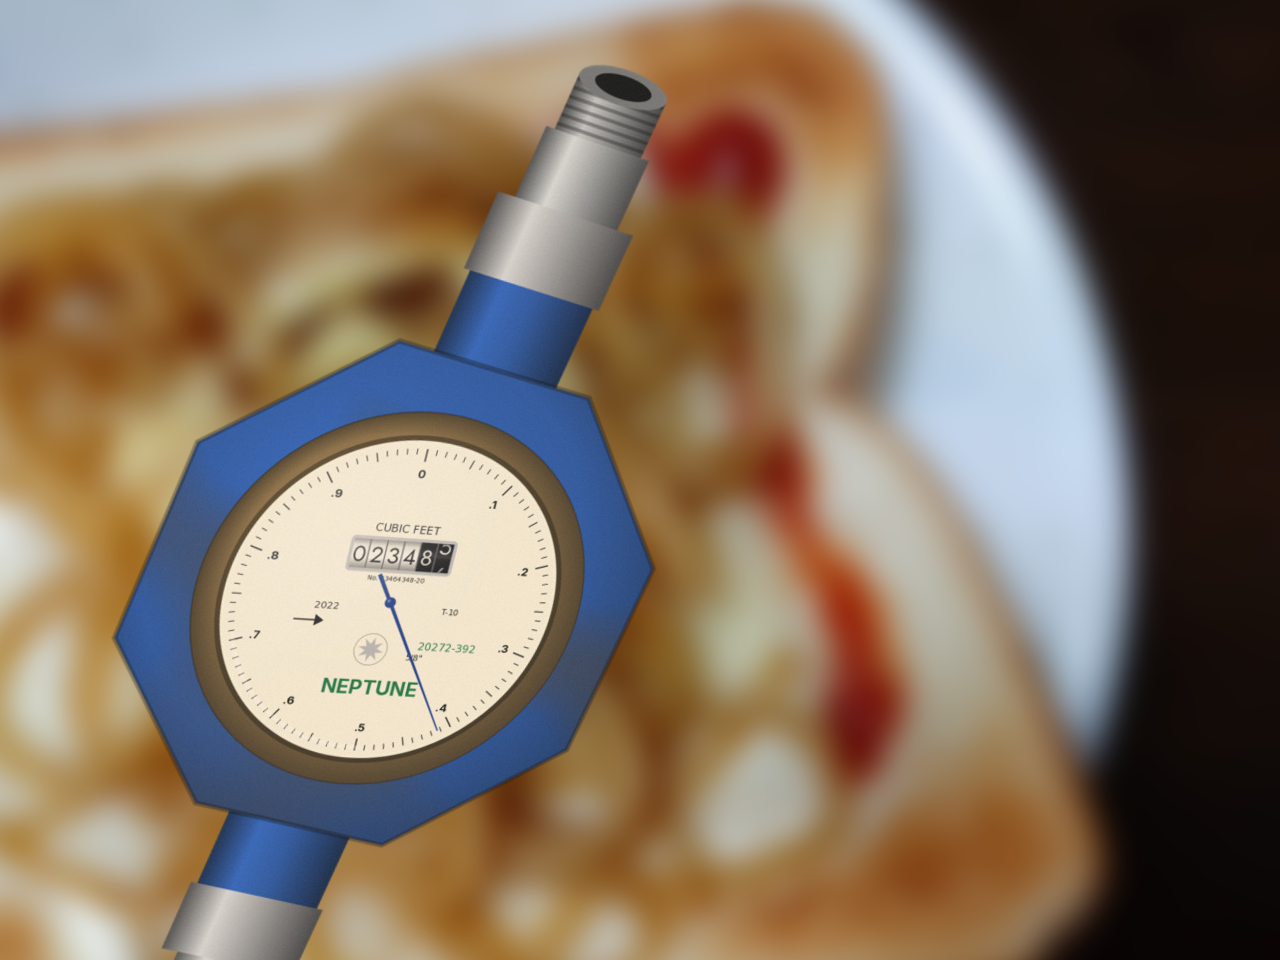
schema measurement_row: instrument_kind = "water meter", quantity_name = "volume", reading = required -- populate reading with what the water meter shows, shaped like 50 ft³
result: 23485.41 ft³
